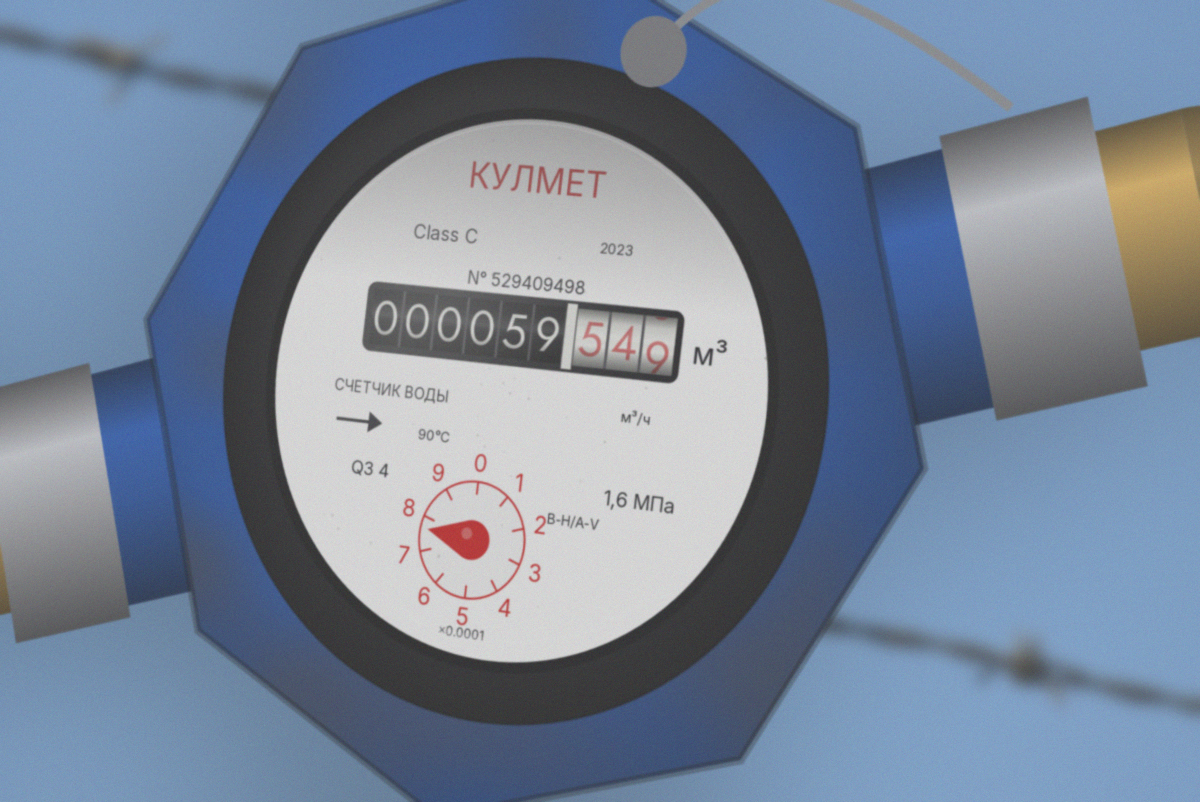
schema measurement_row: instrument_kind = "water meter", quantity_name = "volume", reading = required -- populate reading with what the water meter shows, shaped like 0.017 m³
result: 59.5487 m³
